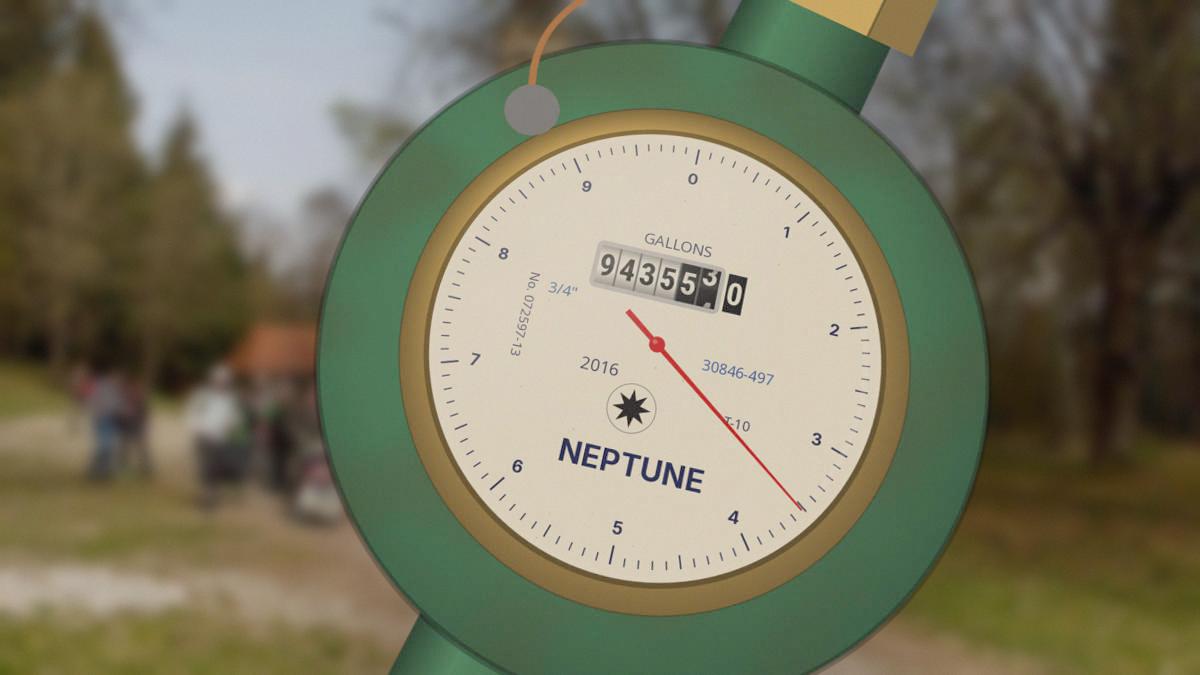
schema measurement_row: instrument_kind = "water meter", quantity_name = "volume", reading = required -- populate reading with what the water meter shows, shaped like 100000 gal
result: 9435533.5 gal
